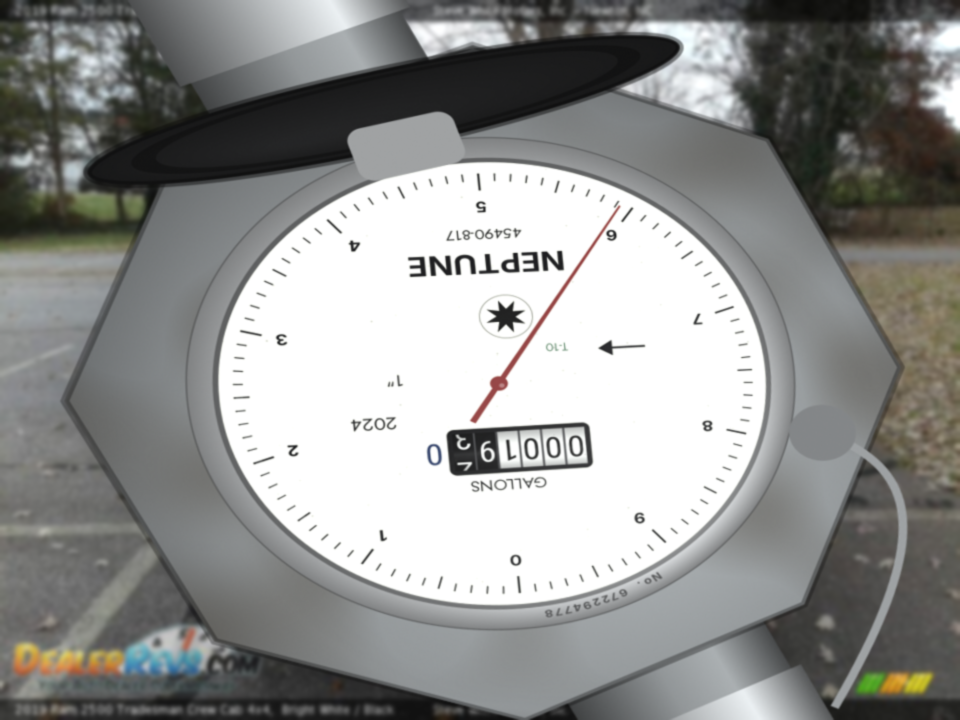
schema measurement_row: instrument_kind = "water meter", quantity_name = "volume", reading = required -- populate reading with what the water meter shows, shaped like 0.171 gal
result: 1925.9 gal
